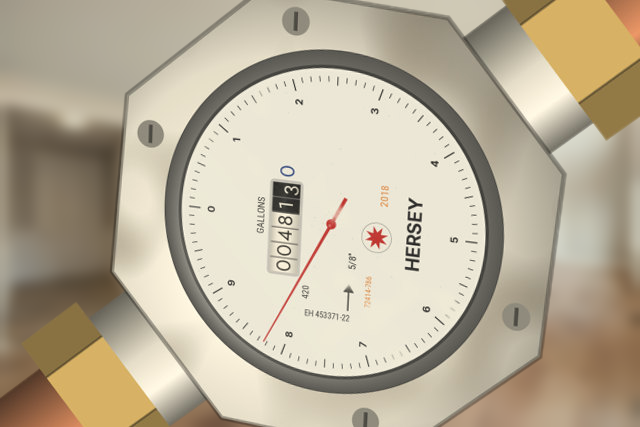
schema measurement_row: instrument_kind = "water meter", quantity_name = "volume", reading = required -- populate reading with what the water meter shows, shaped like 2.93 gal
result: 48128.2 gal
